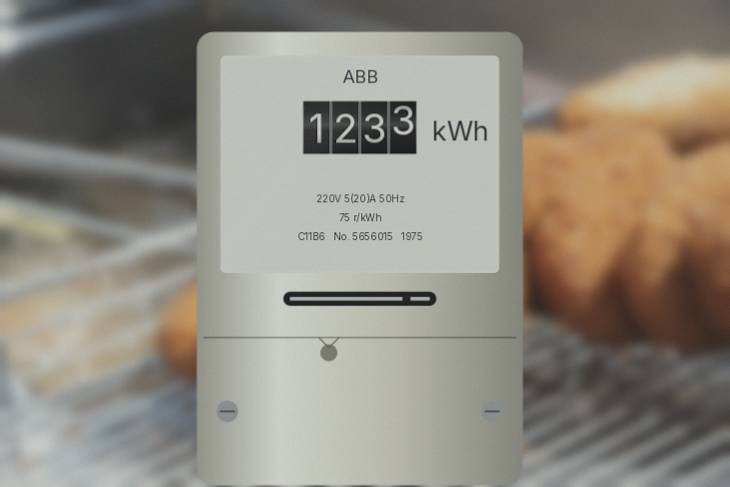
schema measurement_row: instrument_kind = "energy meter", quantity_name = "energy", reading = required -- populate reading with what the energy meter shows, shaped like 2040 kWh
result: 1233 kWh
